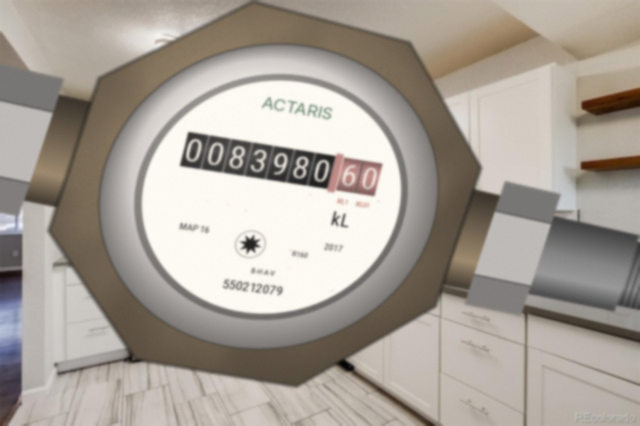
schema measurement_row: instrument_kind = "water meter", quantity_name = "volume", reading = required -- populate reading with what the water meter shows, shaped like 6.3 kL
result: 83980.60 kL
